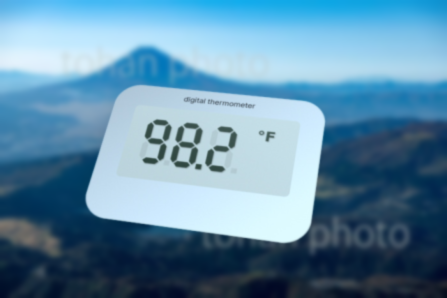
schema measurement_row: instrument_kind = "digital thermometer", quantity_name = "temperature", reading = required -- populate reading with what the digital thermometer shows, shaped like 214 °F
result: 98.2 °F
